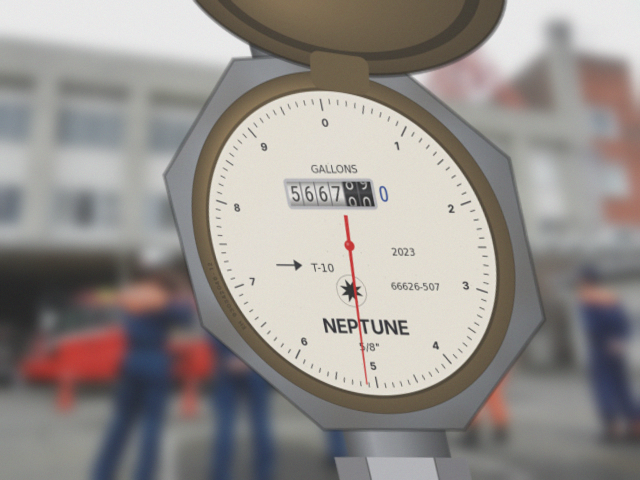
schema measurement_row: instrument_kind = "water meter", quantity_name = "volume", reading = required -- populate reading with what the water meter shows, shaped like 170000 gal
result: 5667895.1 gal
